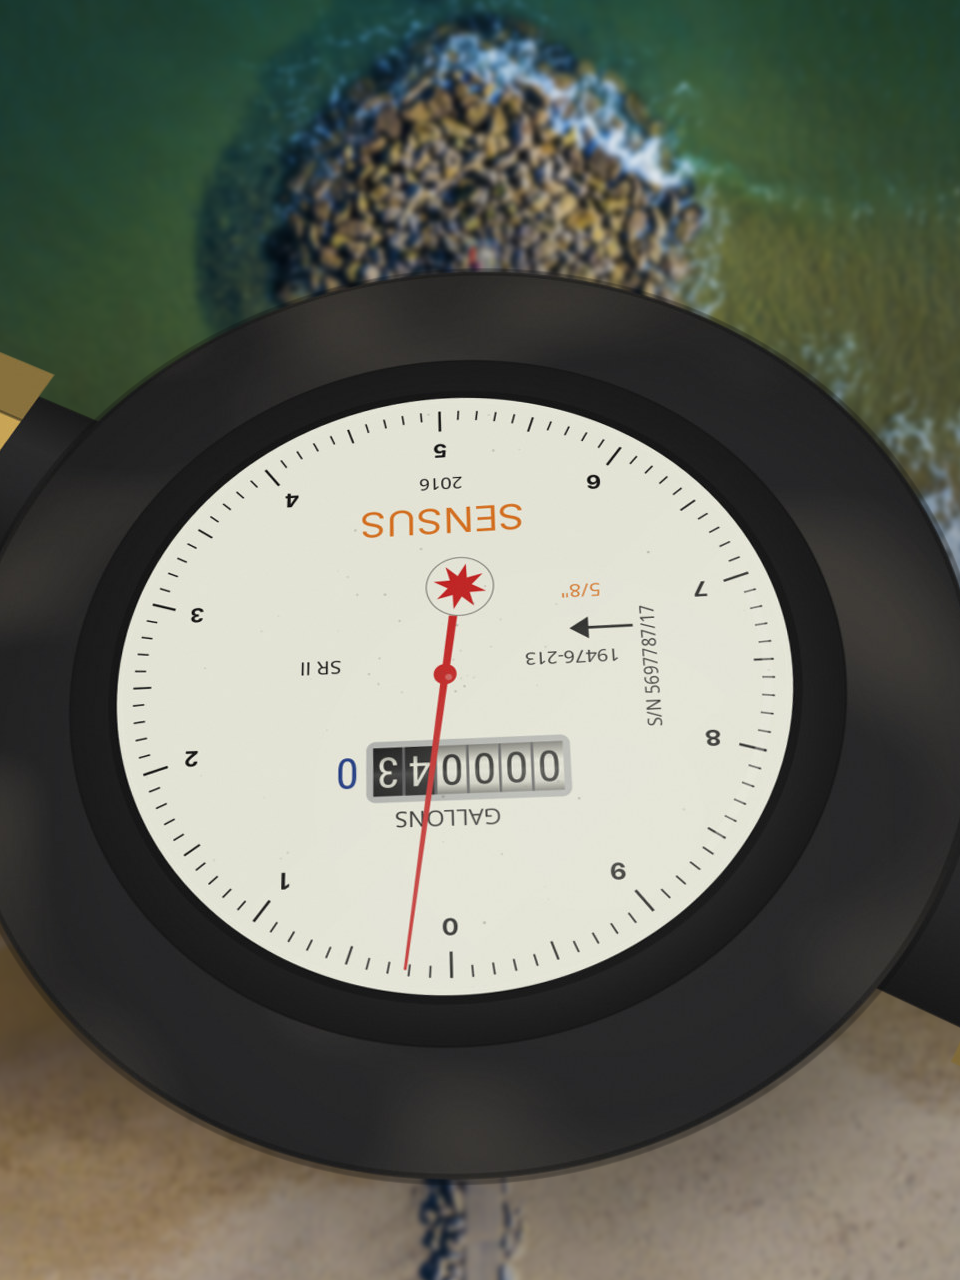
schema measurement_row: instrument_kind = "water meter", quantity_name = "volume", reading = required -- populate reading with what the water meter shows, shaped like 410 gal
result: 430.2 gal
